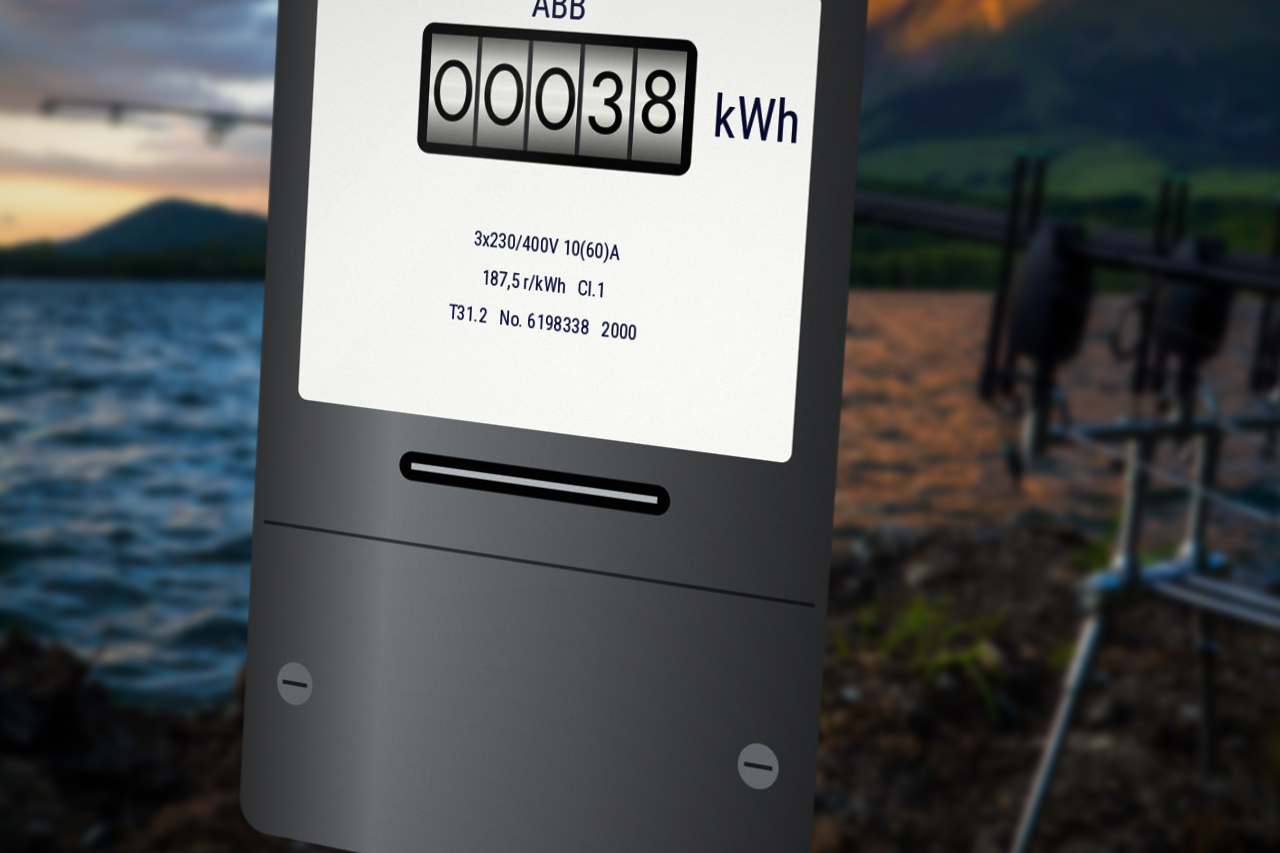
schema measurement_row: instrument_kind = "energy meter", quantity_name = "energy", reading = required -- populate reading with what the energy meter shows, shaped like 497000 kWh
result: 38 kWh
